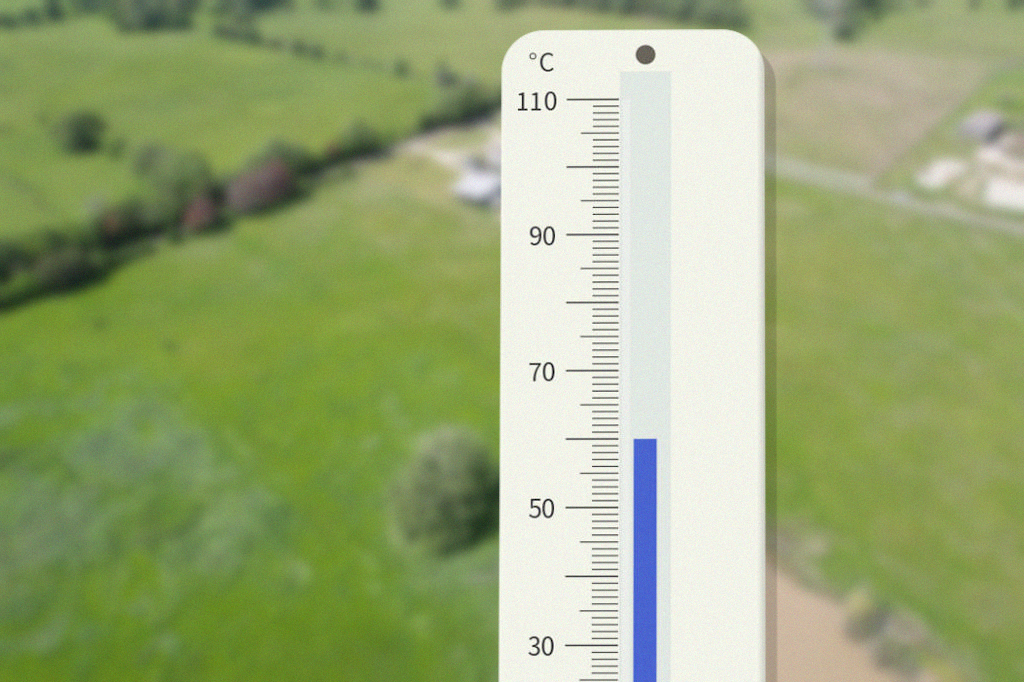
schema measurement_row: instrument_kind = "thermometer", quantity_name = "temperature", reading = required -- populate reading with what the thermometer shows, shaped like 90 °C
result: 60 °C
